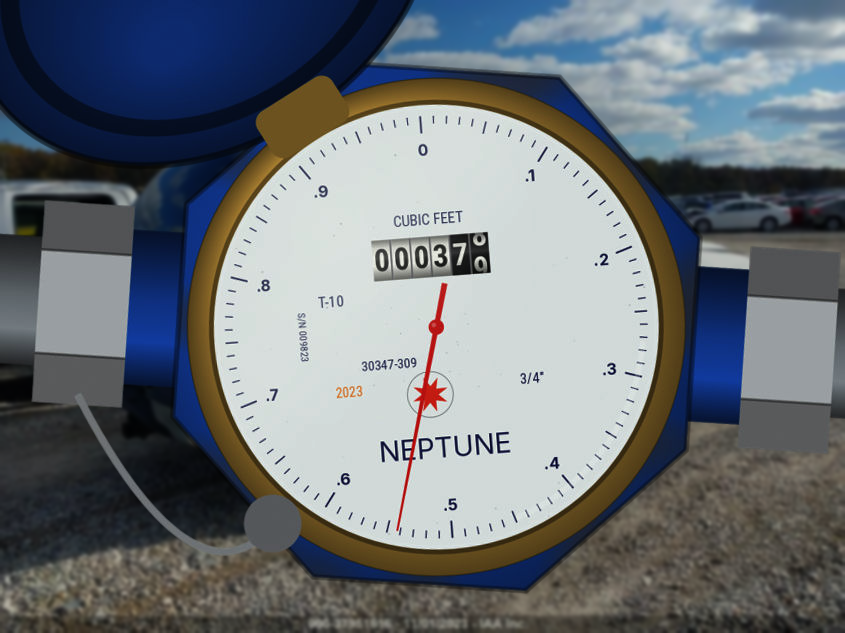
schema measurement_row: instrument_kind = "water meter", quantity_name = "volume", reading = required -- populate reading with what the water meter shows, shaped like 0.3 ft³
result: 378.54 ft³
